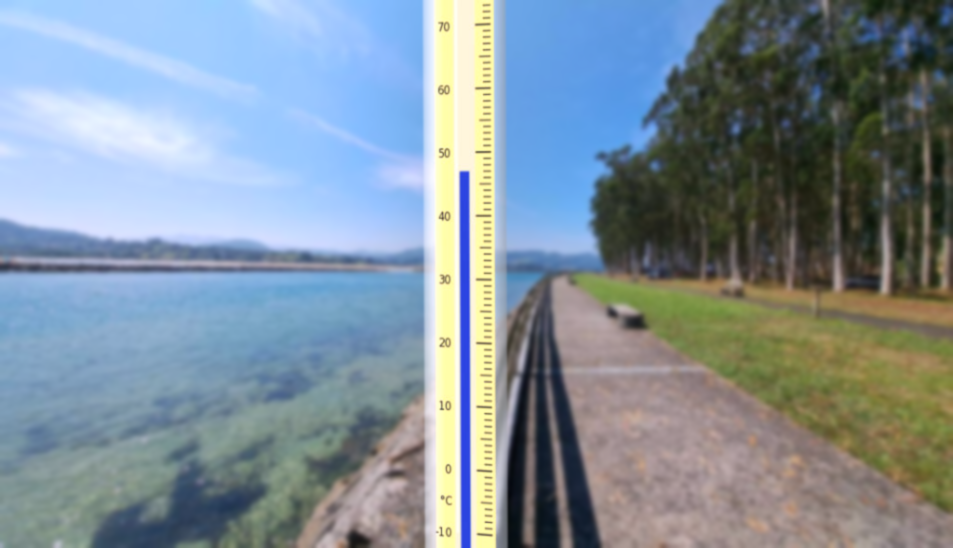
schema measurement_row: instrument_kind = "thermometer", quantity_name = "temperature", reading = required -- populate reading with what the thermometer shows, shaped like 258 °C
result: 47 °C
